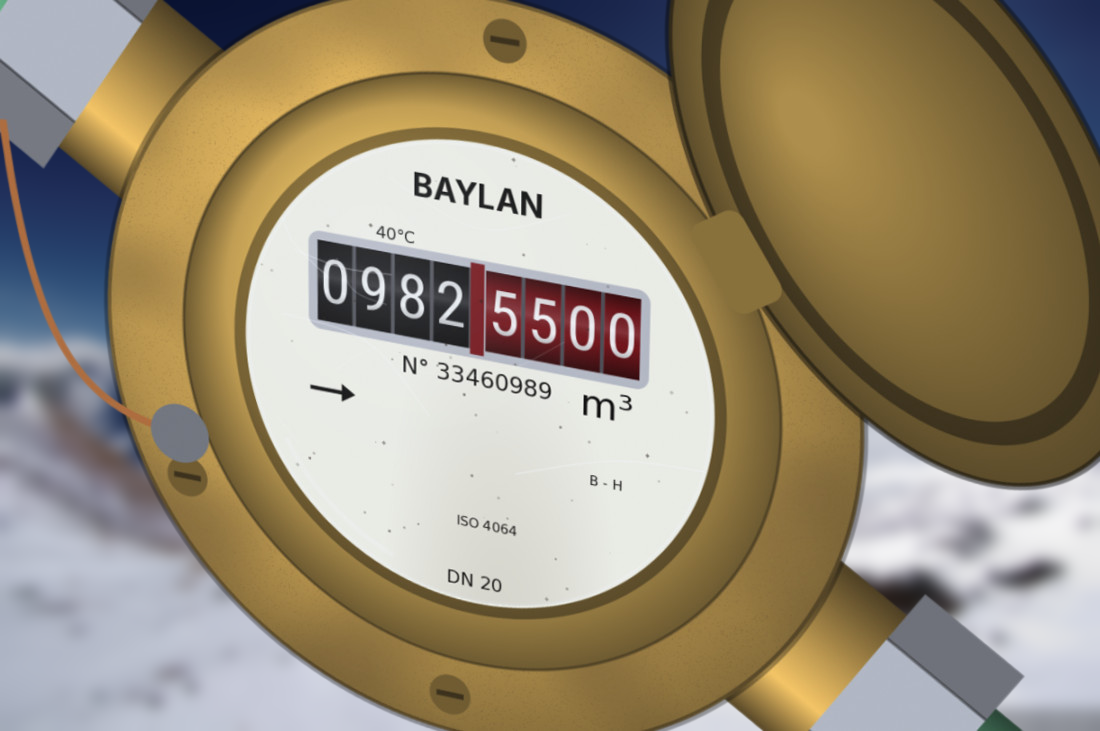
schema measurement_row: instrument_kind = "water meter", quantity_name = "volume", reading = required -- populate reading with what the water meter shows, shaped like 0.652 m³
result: 982.5500 m³
